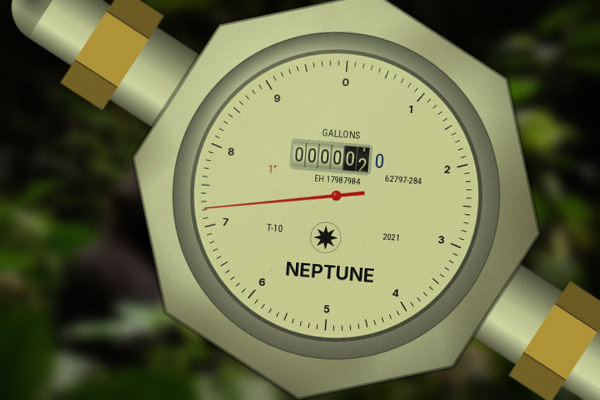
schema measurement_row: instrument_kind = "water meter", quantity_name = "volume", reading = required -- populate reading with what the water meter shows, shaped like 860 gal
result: 17.2 gal
